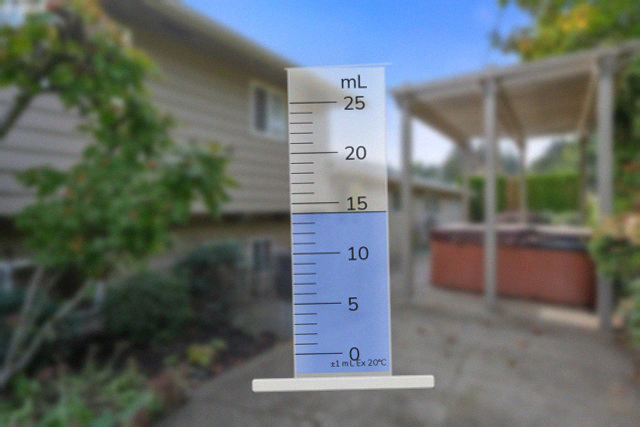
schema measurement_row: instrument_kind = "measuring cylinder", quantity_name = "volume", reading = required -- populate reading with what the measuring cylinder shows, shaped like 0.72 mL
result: 14 mL
